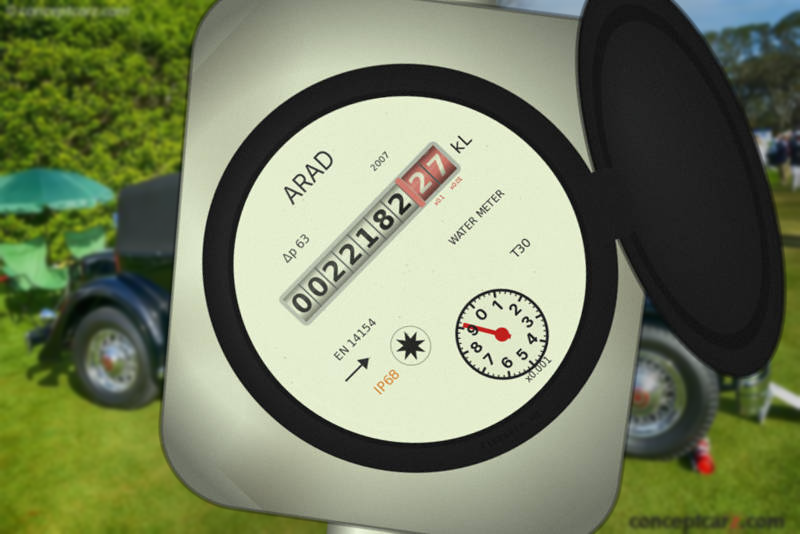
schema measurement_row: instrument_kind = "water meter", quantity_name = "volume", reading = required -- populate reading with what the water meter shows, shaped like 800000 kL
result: 22182.269 kL
